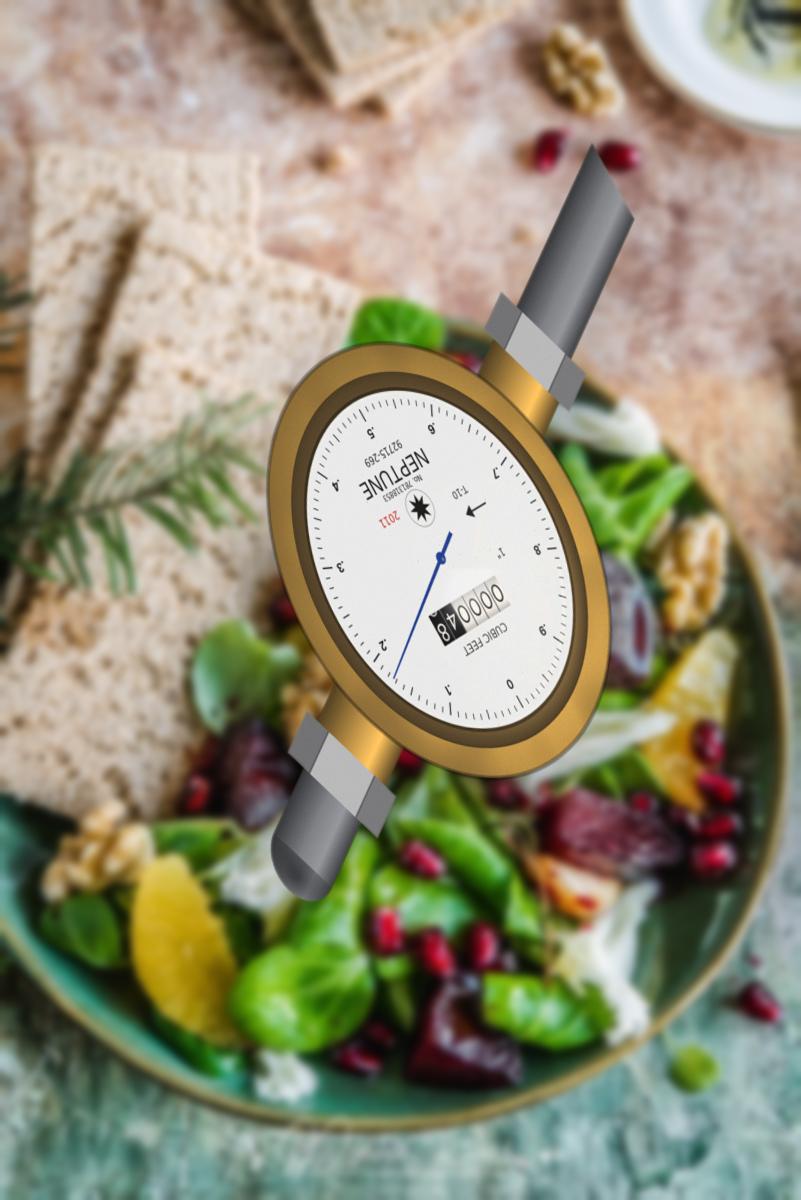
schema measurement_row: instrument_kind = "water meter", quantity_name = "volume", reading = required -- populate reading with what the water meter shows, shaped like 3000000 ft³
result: 48.17 ft³
